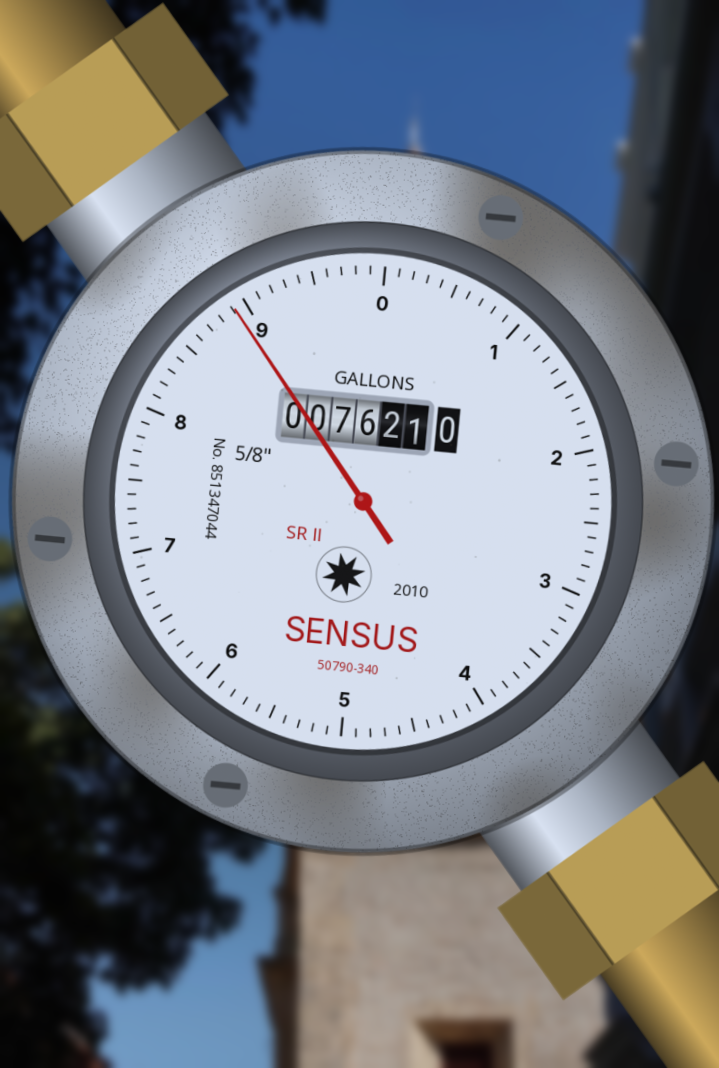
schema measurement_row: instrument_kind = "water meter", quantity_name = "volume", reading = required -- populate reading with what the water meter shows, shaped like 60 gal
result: 76208.9 gal
